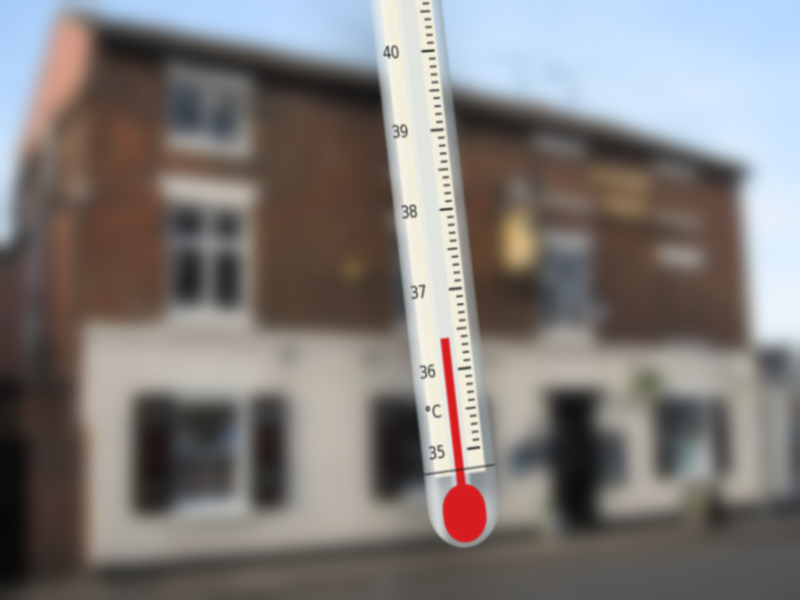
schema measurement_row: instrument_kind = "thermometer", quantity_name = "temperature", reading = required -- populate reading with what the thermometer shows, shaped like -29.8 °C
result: 36.4 °C
